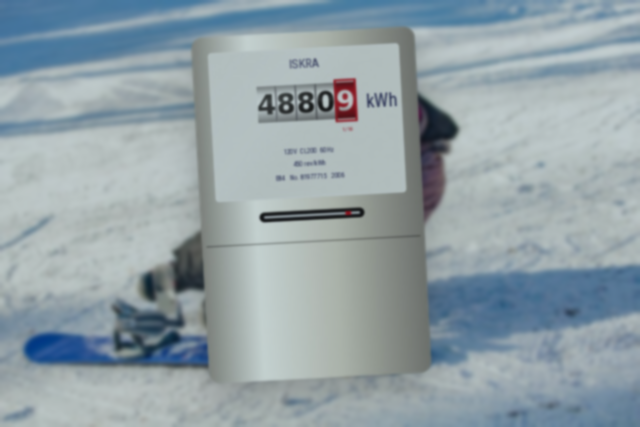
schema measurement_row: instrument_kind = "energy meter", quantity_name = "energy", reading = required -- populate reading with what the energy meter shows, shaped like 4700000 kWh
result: 4880.9 kWh
